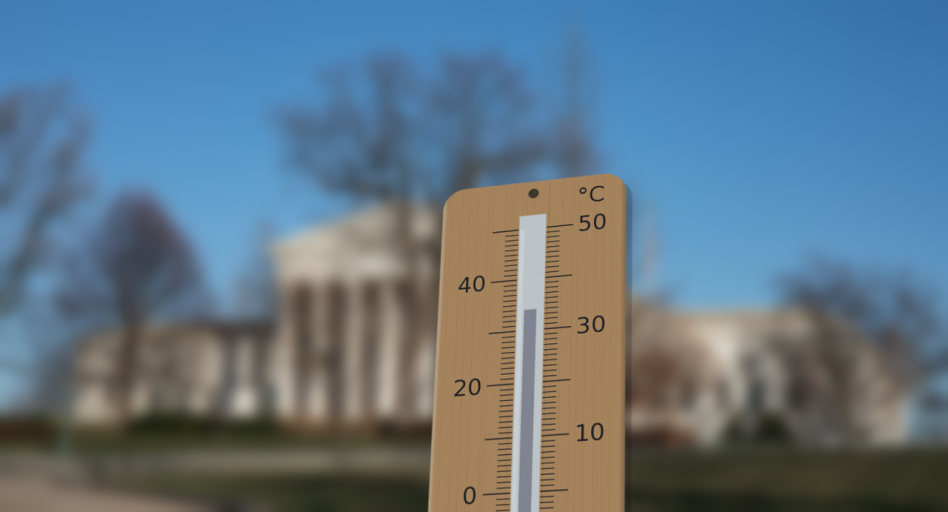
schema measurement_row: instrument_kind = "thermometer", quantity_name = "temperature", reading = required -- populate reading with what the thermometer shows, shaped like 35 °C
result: 34 °C
